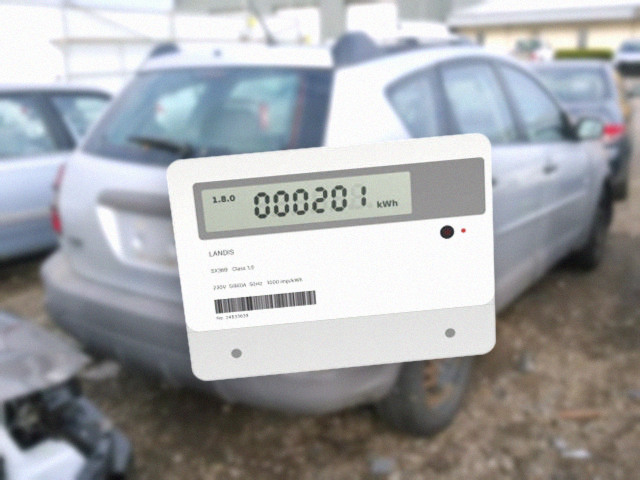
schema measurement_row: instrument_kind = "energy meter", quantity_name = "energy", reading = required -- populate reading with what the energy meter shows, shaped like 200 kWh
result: 201 kWh
